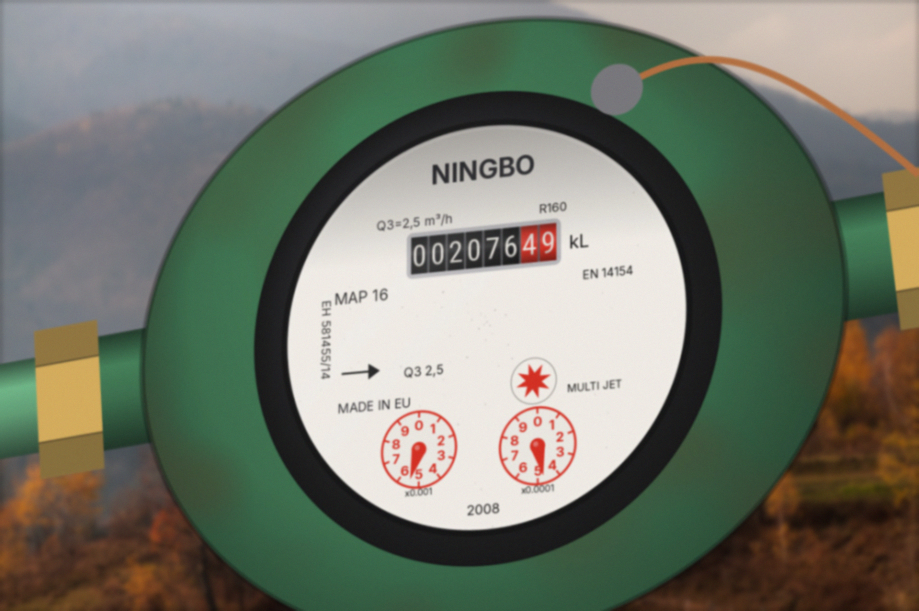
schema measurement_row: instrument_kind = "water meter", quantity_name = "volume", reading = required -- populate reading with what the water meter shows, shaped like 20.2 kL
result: 2076.4954 kL
